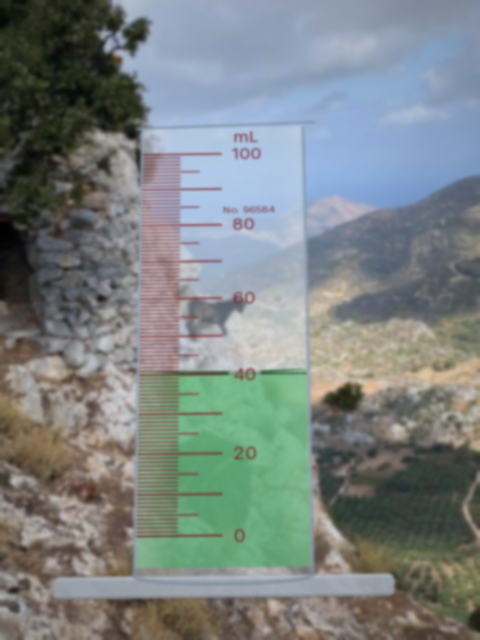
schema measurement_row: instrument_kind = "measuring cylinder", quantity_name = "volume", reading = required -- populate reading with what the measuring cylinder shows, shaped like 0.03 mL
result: 40 mL
